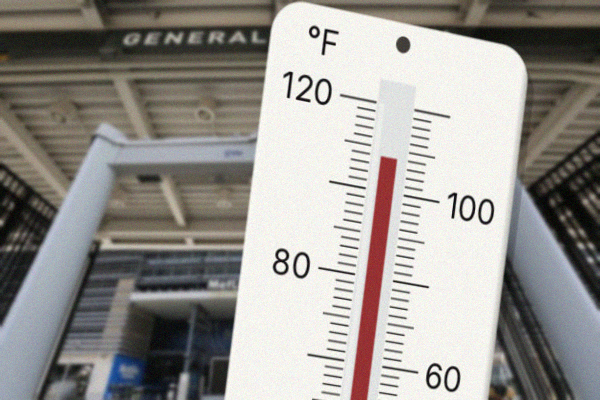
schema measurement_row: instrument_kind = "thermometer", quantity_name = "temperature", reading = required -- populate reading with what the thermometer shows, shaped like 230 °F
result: 108 °F
